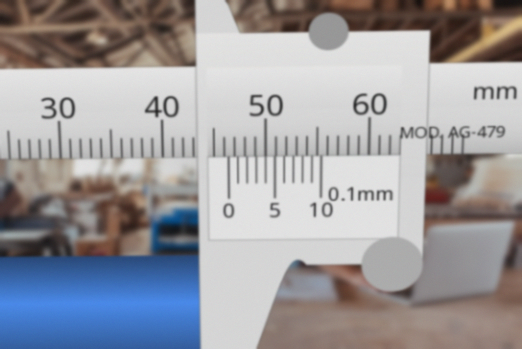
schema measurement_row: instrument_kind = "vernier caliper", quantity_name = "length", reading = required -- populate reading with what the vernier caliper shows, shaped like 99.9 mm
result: 46.4 mm
